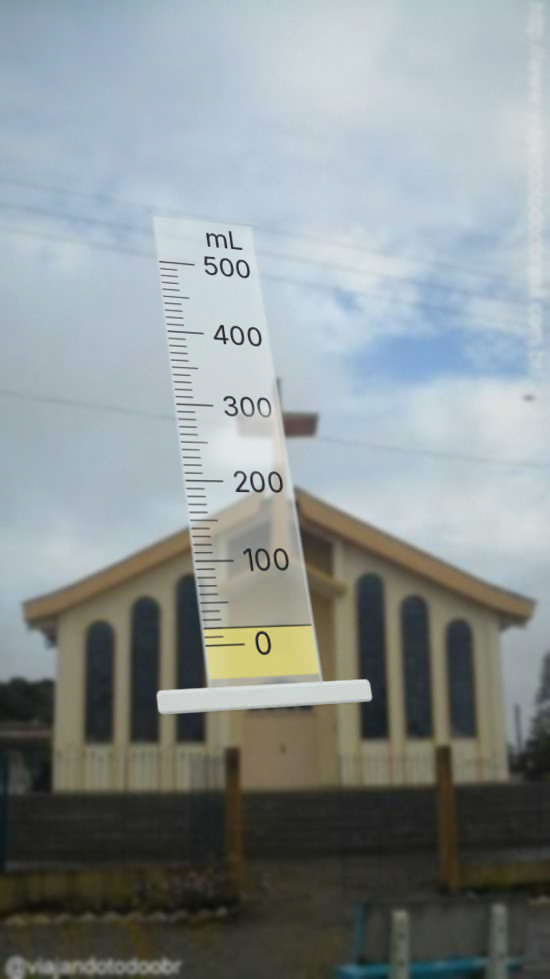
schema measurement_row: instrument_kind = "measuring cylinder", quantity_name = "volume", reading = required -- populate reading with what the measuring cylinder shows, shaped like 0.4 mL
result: 20 mL
